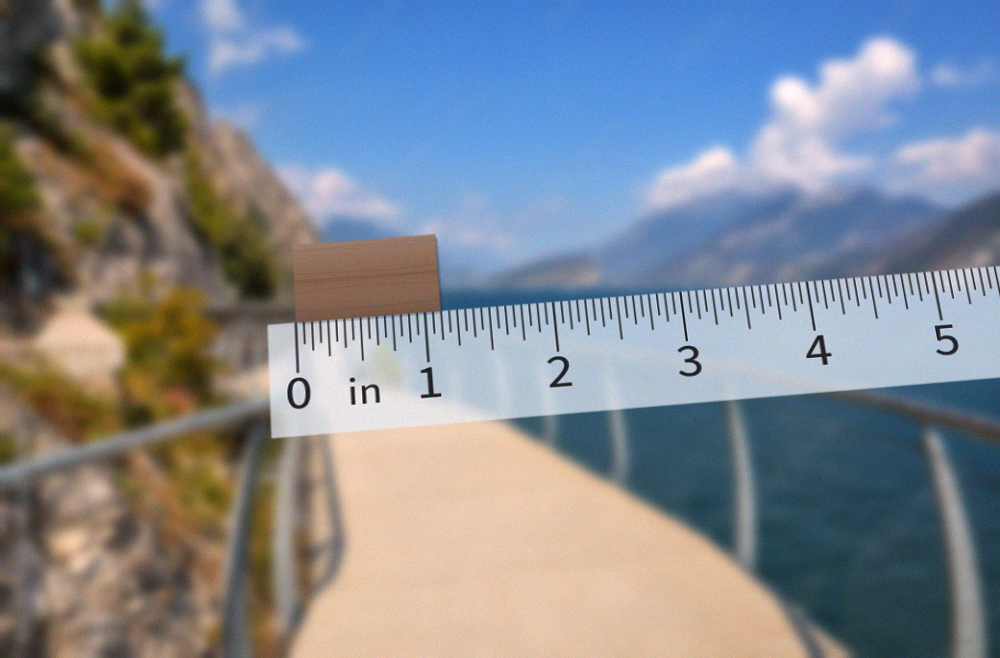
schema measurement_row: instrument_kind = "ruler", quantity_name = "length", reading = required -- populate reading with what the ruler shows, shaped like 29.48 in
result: 1.125 in
